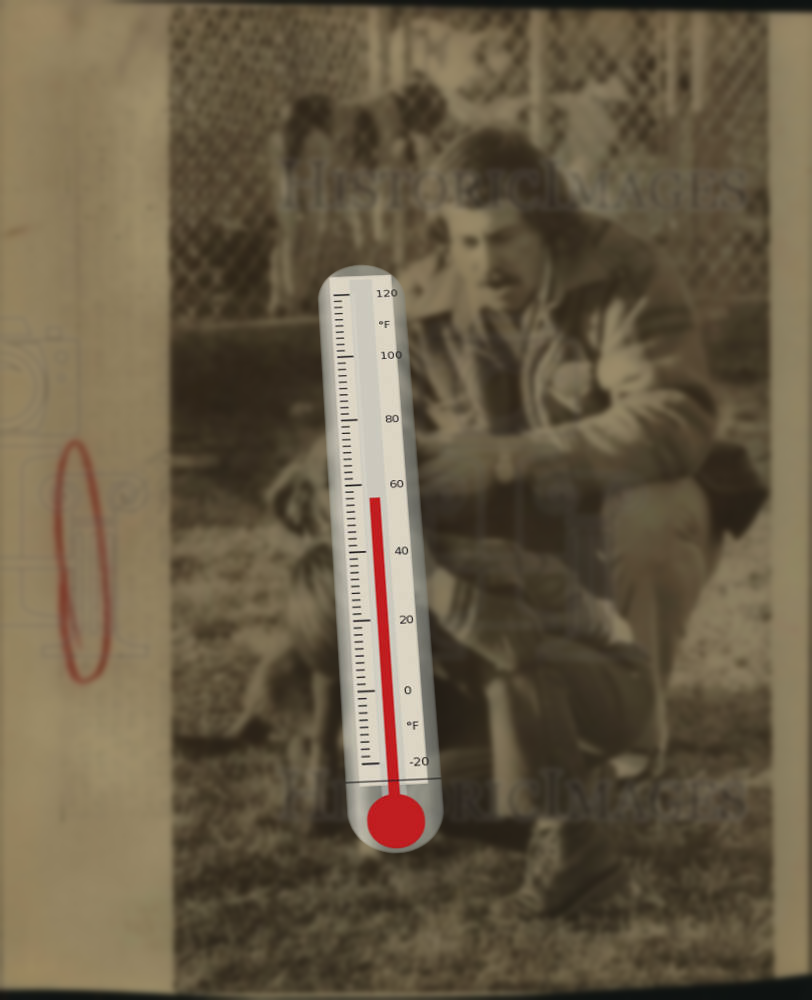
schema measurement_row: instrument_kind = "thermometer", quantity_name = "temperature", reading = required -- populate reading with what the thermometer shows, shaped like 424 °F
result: 56 °F
